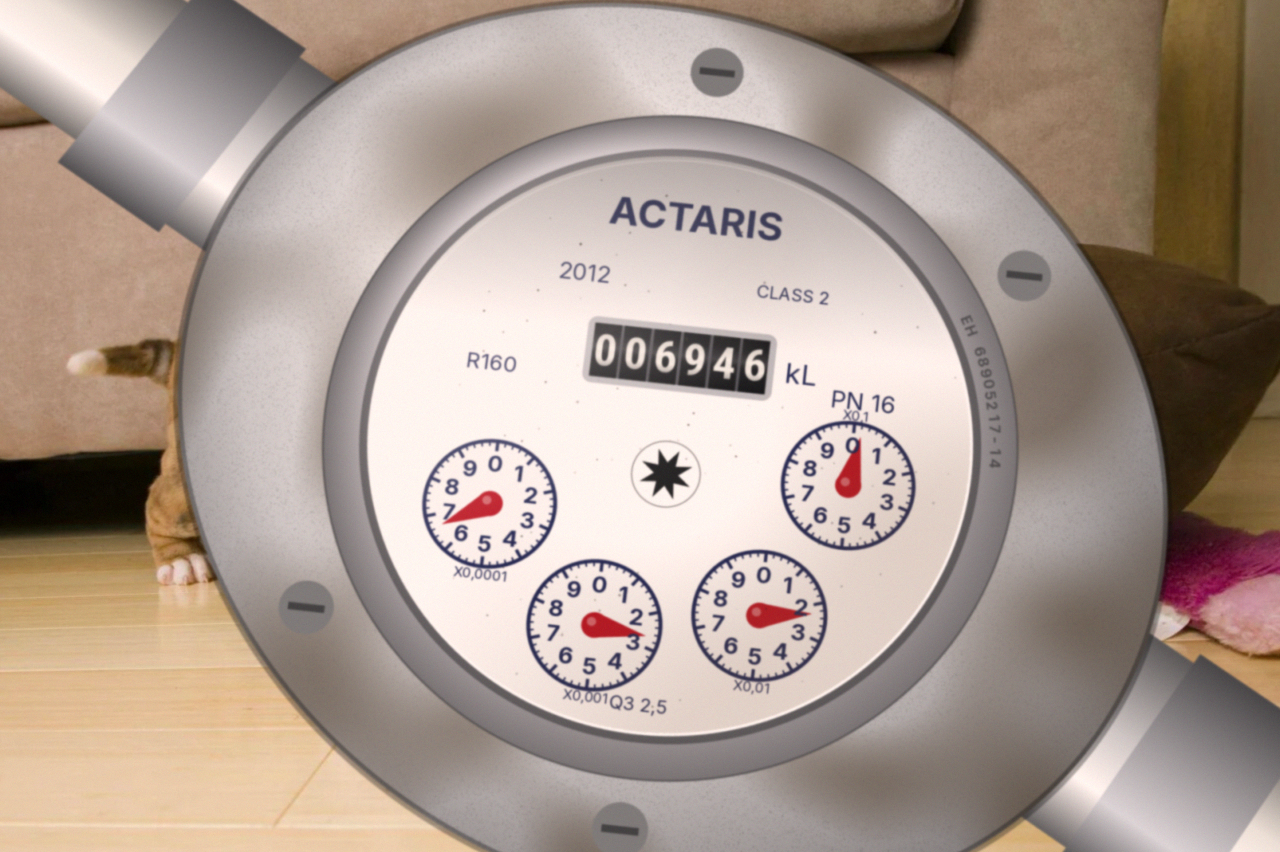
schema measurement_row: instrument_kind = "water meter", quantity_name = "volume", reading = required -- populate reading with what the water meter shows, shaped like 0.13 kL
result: 6946.0226 kL
